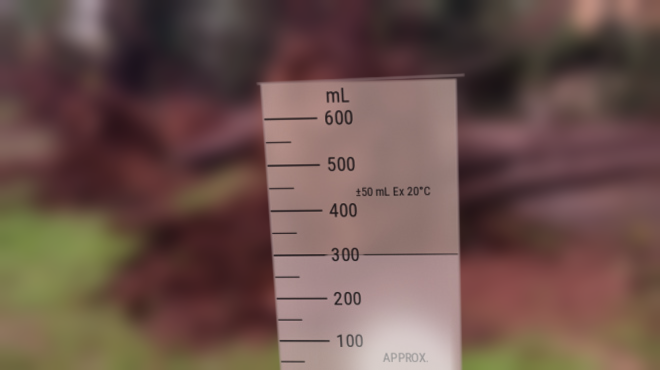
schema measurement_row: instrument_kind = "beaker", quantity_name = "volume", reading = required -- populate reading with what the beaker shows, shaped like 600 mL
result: 300 mL
